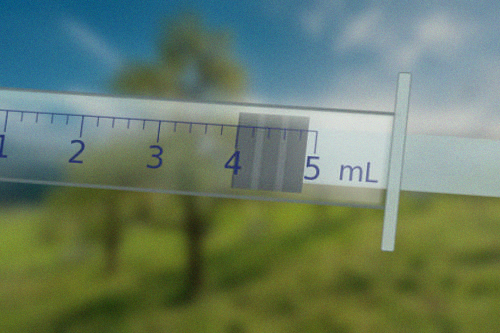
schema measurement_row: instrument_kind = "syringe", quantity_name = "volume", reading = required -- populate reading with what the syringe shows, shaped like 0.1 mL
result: 4 mL
